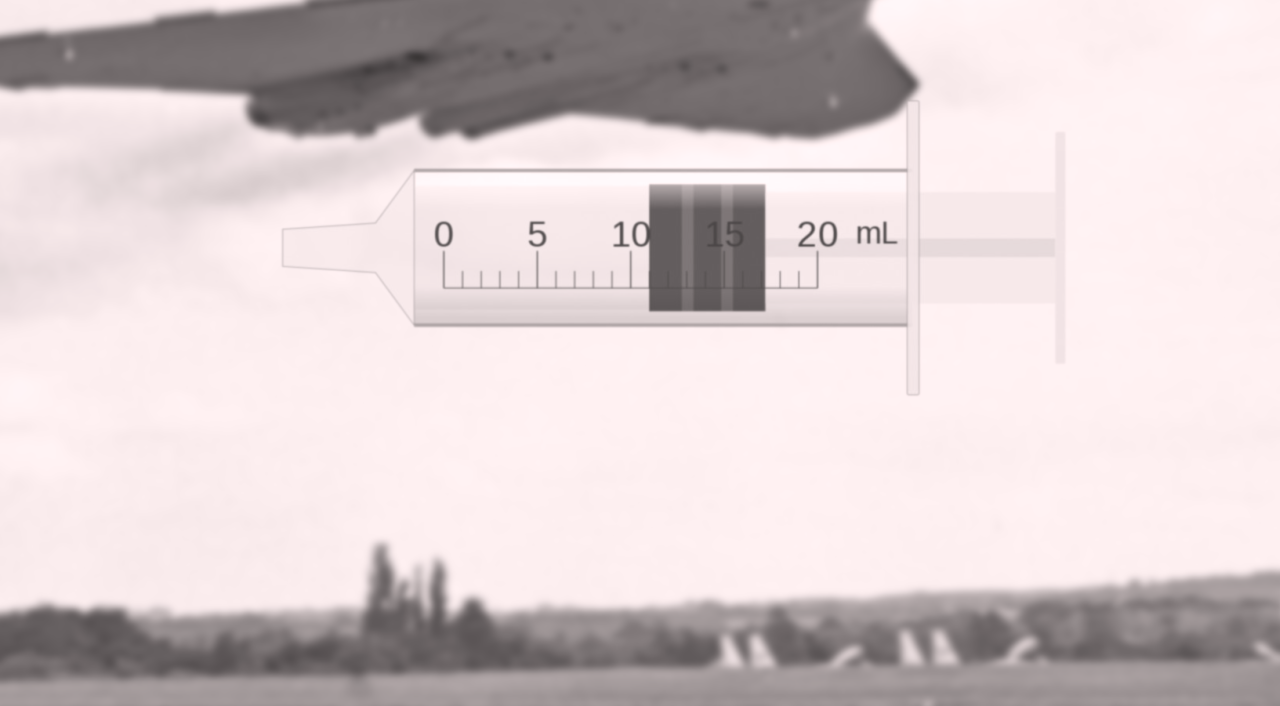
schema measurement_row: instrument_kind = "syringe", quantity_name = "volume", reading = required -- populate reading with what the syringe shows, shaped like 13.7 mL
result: 11 mL
